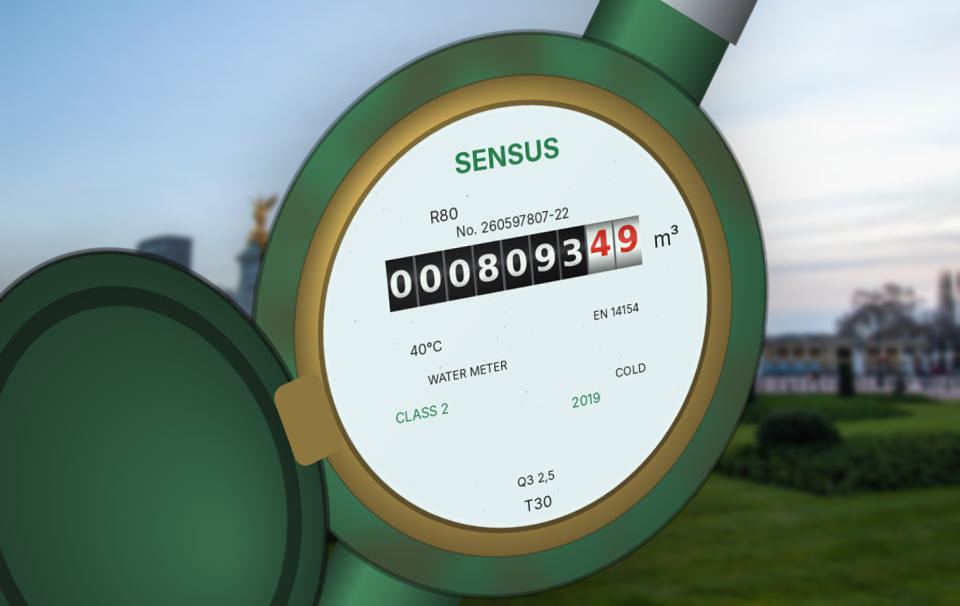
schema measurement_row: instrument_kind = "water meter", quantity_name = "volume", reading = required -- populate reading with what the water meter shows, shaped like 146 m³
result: 8093.49 m³
